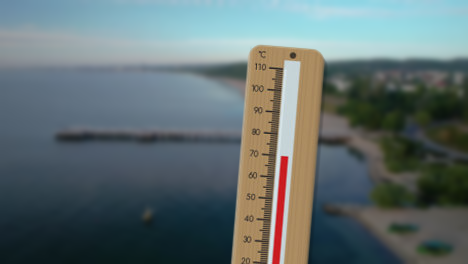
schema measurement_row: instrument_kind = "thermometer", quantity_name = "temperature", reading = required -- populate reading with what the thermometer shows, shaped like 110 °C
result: 70 °C
